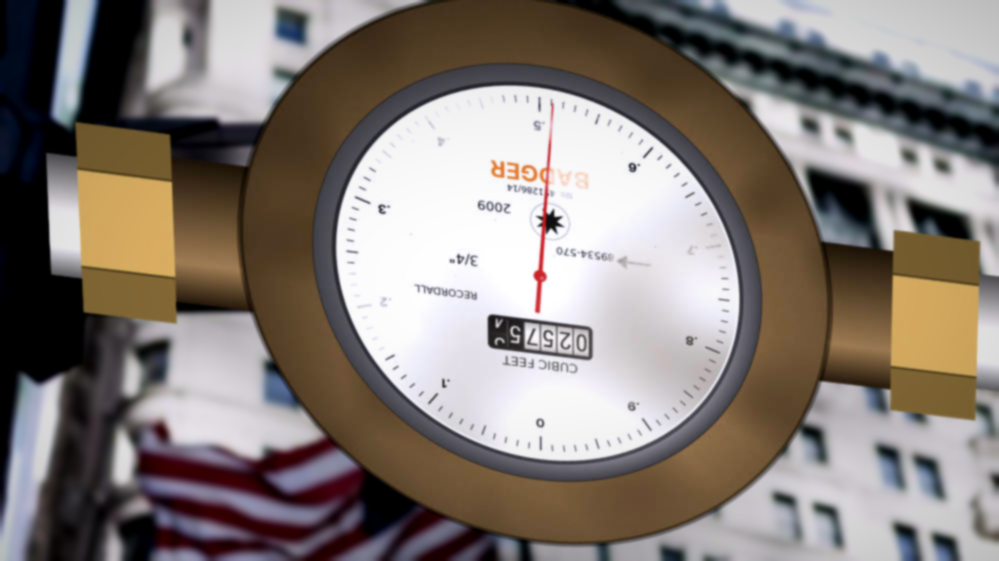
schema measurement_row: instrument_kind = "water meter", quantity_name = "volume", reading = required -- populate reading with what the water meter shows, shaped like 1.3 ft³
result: 25753.51 ft³
